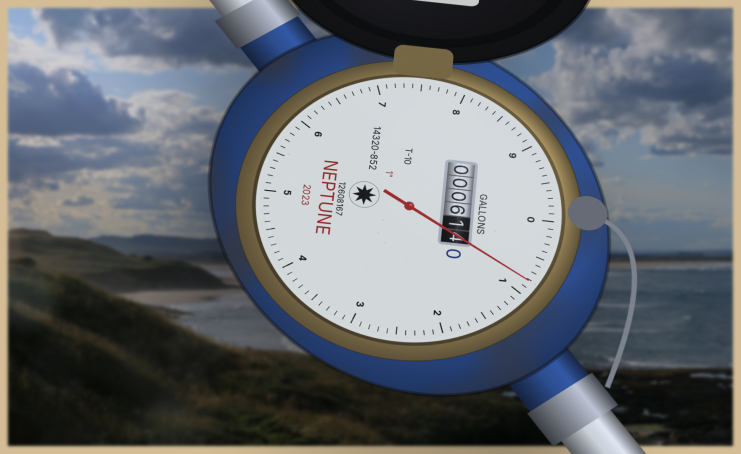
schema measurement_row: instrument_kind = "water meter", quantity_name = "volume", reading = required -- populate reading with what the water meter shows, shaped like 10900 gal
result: 6140.8 gal
